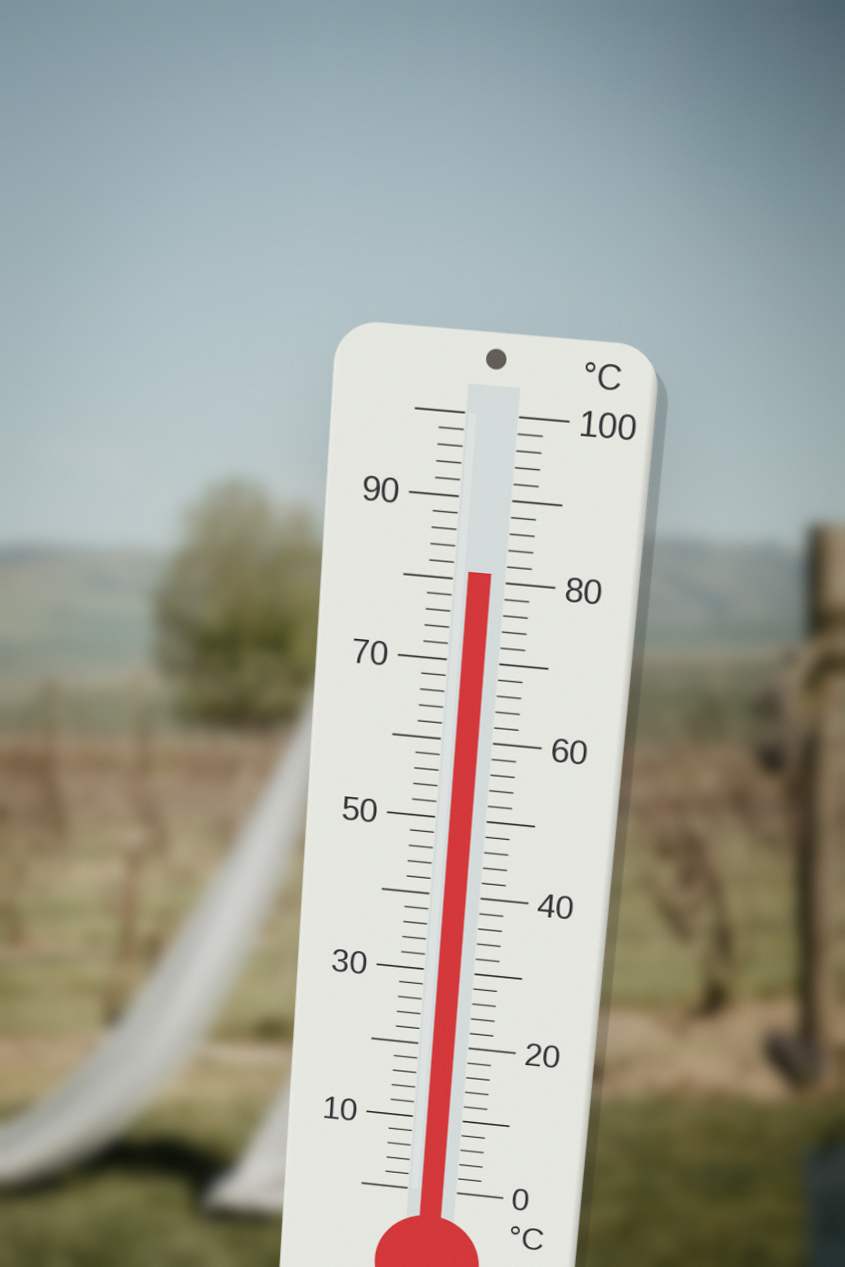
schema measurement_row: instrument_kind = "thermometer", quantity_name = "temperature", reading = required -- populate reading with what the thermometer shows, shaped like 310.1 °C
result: 81 °C
